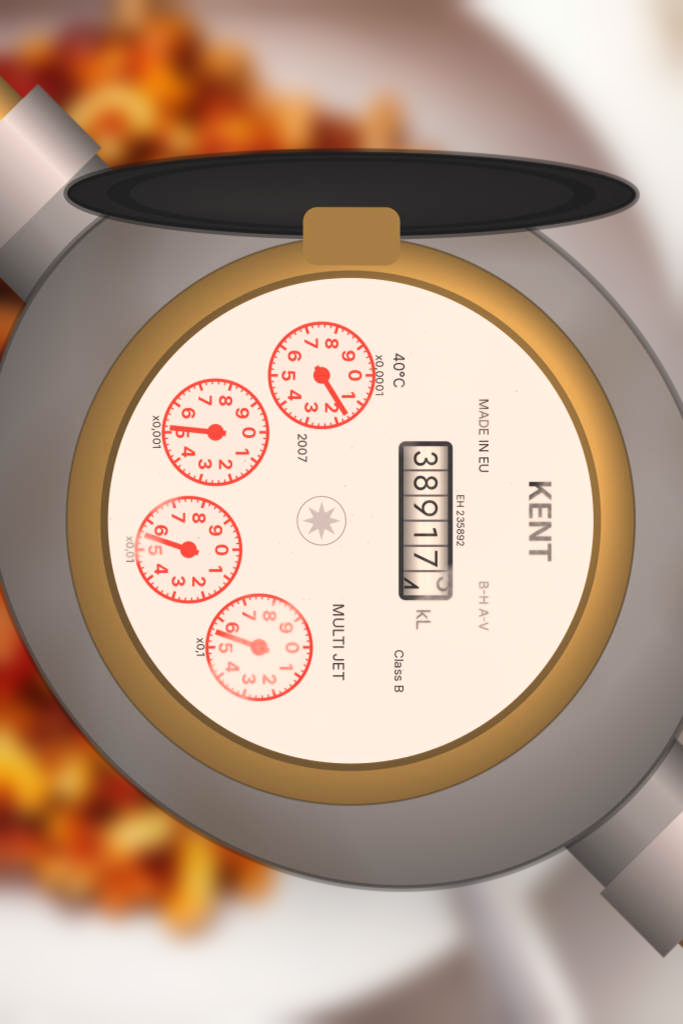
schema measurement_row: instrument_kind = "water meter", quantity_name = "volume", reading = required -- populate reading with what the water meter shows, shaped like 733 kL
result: 389173.5551 kL
